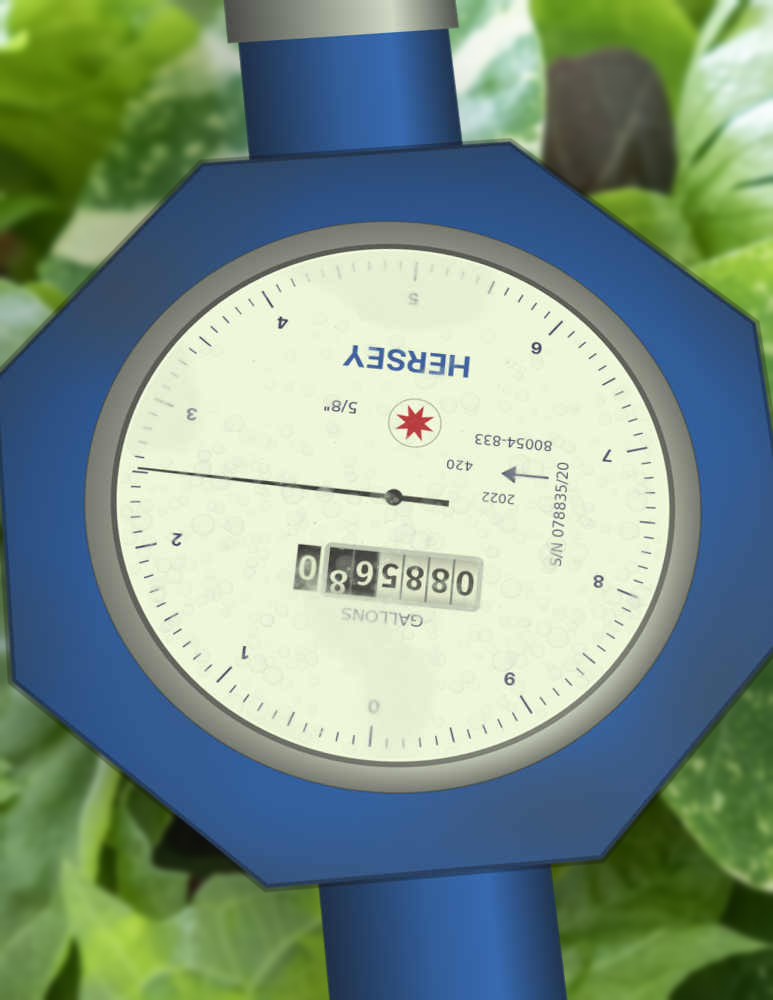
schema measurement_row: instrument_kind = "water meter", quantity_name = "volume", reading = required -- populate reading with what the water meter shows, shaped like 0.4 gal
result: 885682.5 gal
